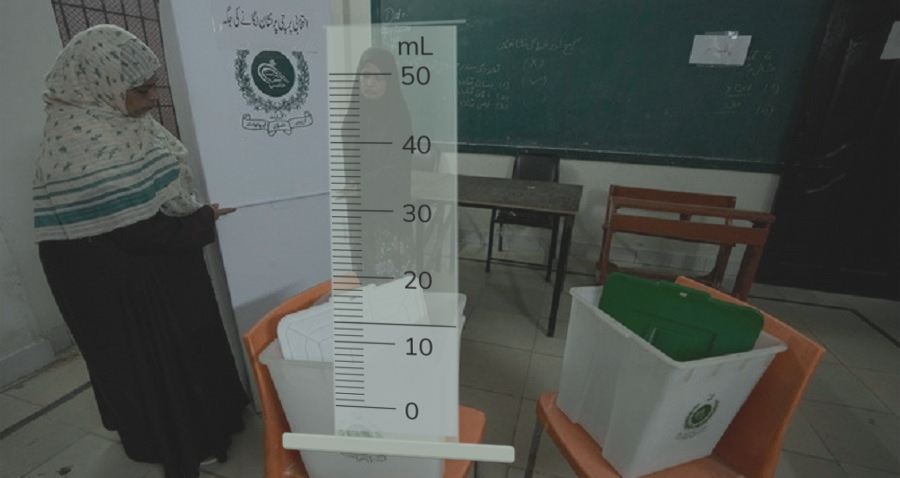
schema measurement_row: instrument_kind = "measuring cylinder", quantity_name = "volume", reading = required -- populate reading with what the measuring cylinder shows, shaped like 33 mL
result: 13 mL
